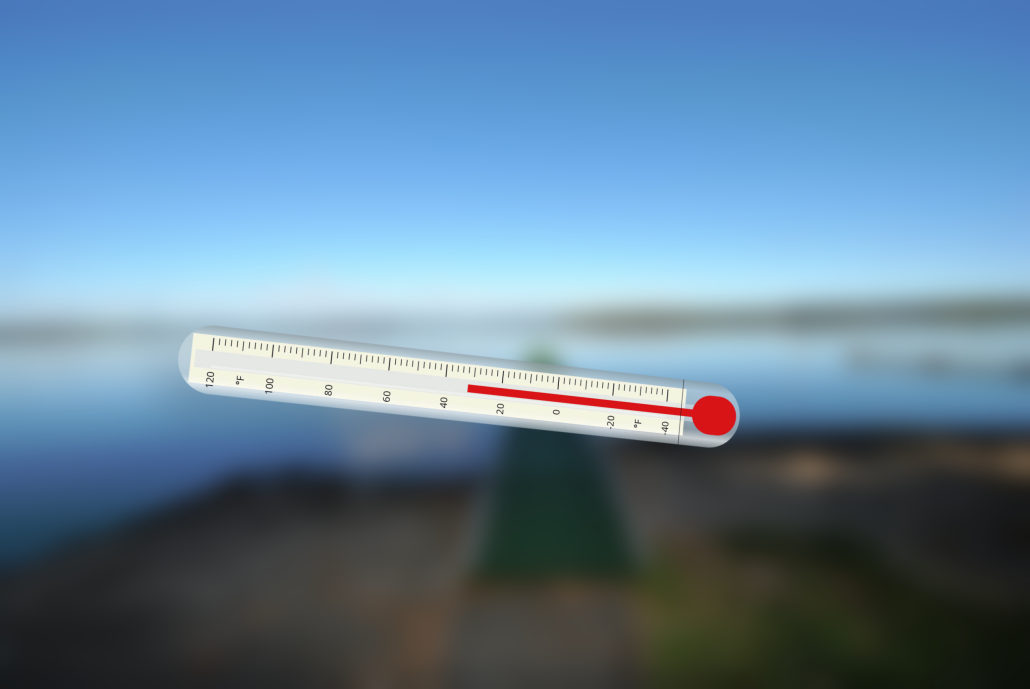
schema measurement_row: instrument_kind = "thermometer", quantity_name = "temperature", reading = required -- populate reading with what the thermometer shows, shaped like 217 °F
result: 32 °F
